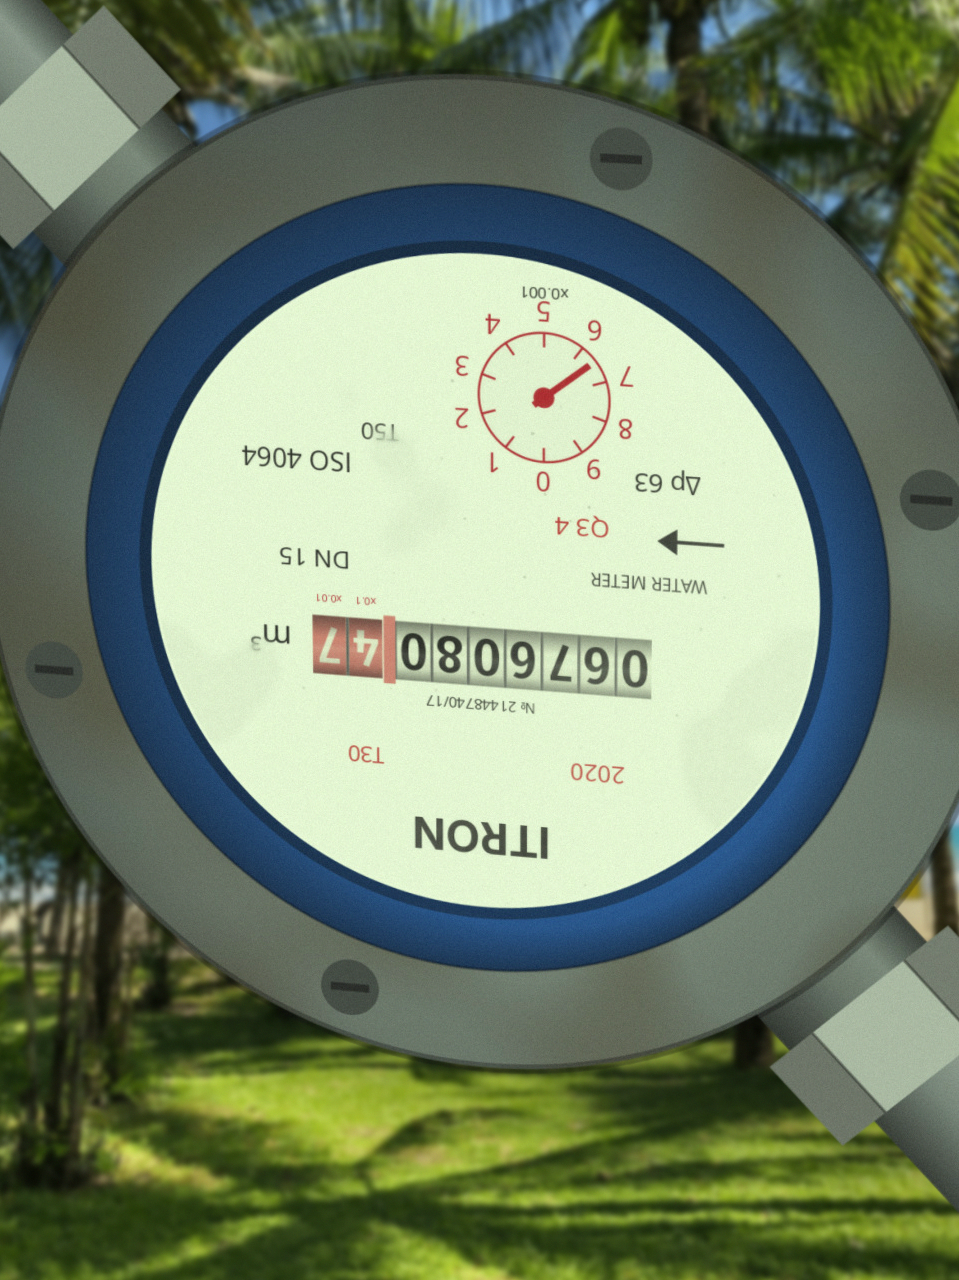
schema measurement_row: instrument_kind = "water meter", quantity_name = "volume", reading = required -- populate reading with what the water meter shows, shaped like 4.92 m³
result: 676080.476 m³
